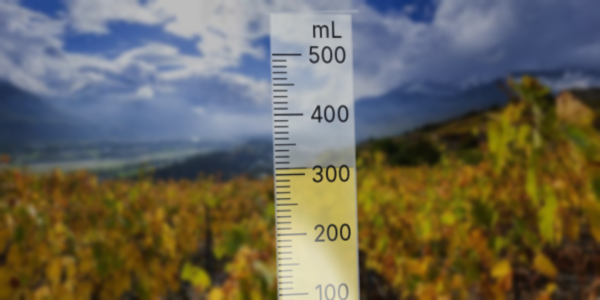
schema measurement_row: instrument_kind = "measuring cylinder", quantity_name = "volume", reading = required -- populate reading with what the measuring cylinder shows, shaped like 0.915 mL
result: 310 mL
